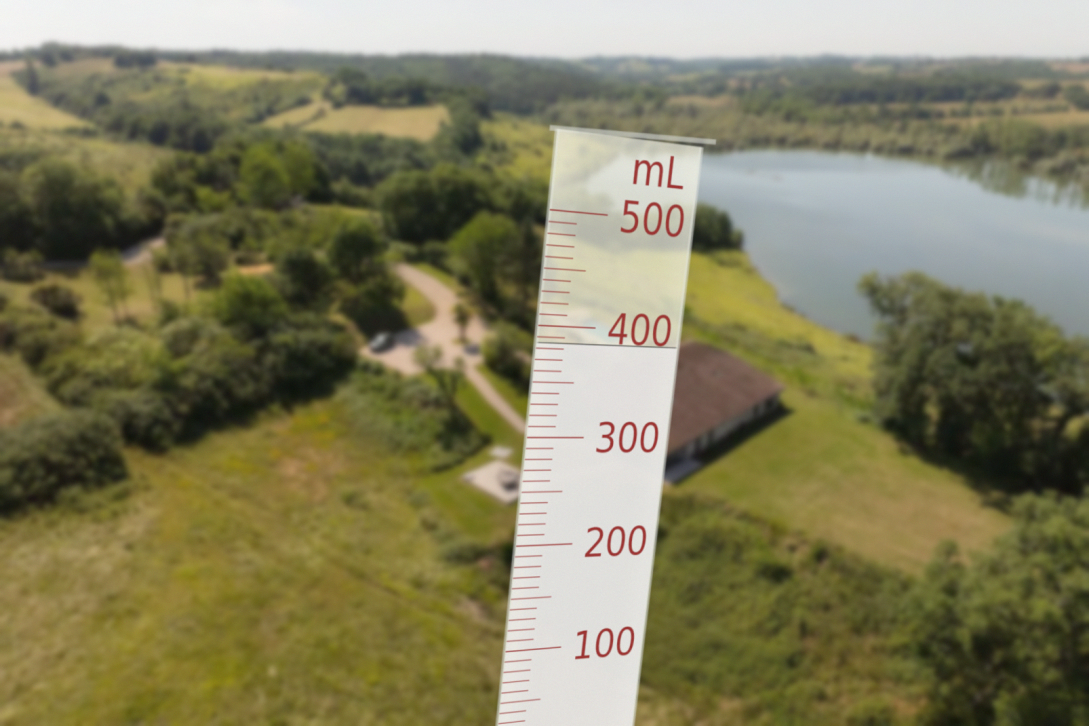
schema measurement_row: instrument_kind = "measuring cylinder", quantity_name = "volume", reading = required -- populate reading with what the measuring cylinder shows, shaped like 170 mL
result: 385 mL
